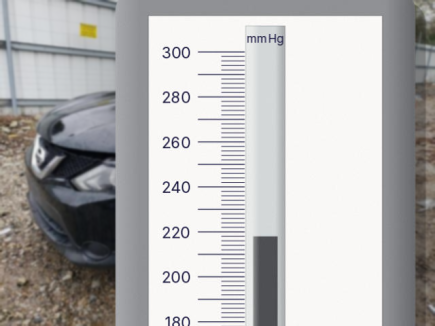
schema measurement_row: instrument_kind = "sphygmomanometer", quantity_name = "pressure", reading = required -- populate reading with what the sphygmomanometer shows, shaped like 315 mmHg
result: 218 mmHg
